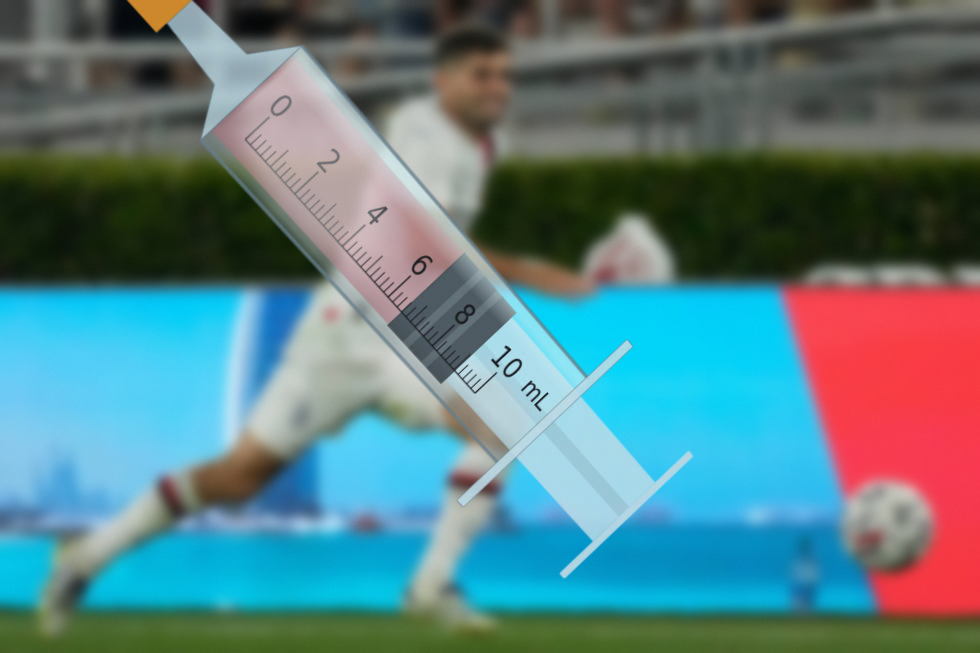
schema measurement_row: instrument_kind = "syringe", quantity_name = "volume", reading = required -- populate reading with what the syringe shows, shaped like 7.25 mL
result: 6.6 mL
